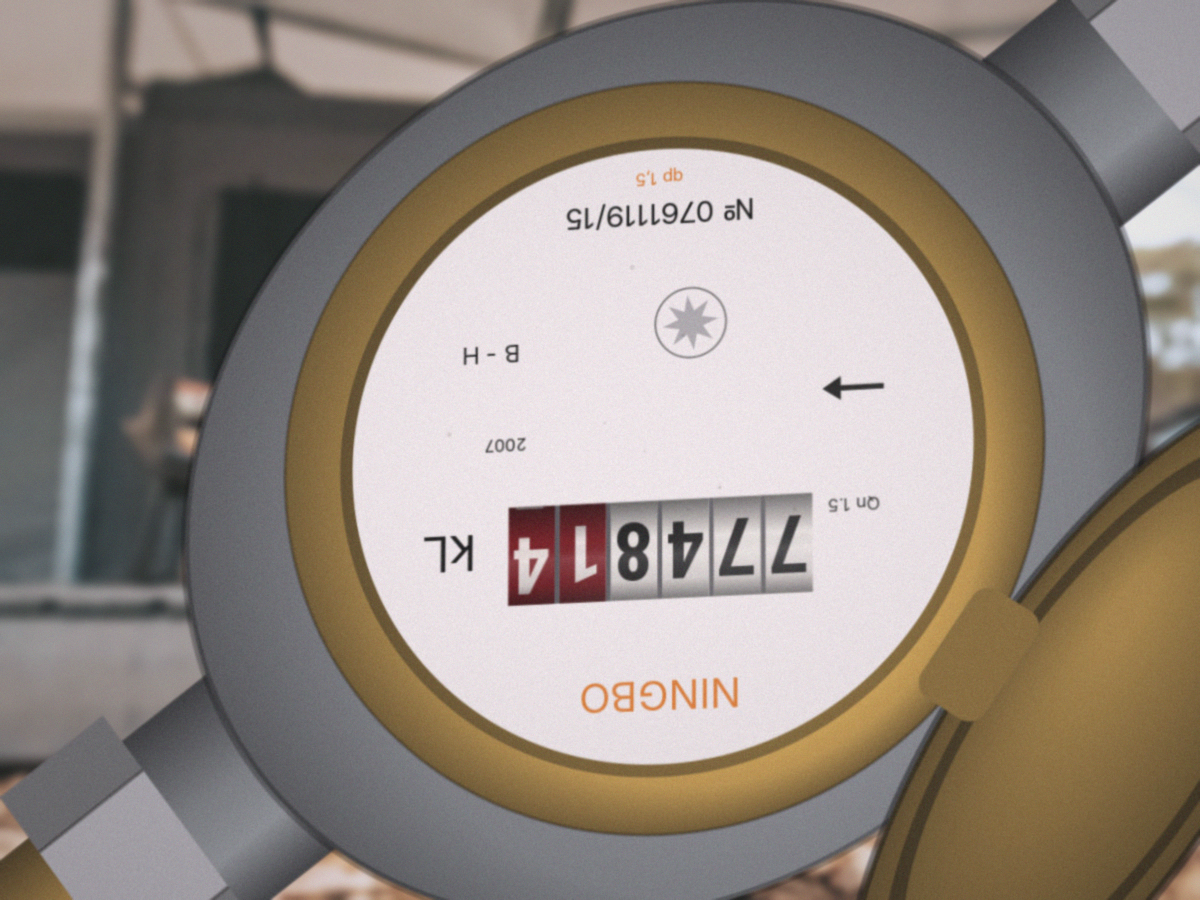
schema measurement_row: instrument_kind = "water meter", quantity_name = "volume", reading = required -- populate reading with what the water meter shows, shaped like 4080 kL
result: 7748.14 kL
